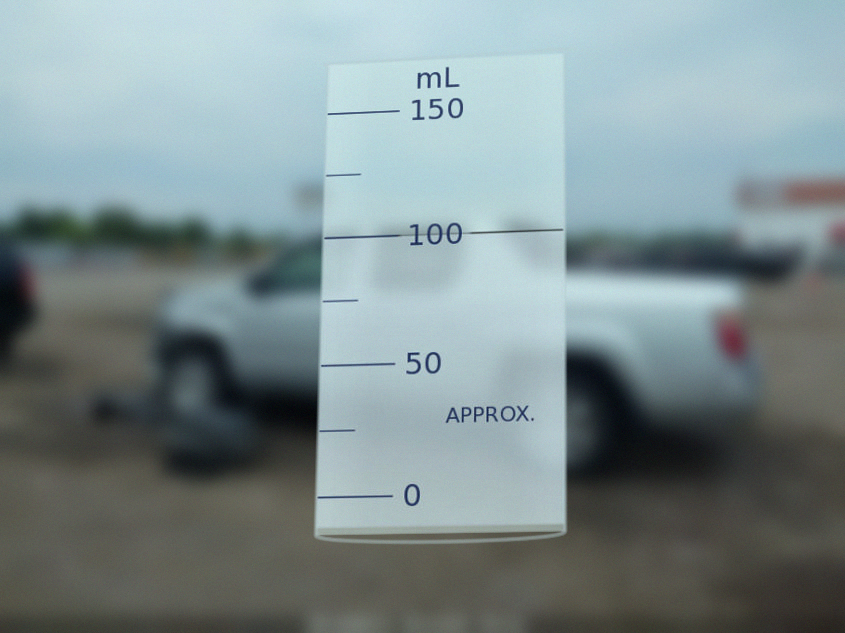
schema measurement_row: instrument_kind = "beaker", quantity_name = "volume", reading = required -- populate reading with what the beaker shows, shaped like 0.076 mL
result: 100 mL
